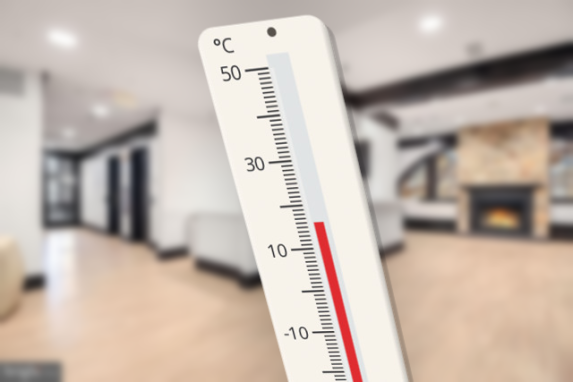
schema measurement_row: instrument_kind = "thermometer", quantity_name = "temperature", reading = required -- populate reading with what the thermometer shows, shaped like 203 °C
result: 16 °C
